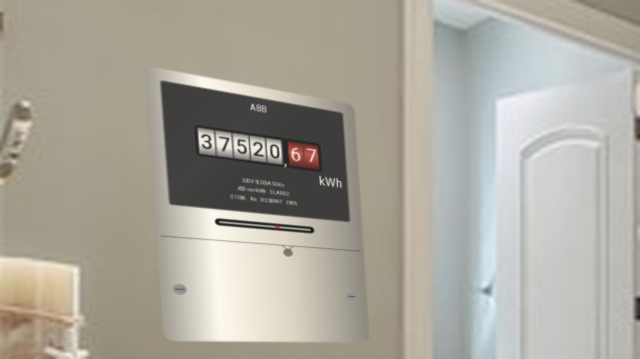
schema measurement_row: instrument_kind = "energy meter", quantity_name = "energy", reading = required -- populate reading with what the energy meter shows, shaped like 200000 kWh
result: 37520.67 kWh
